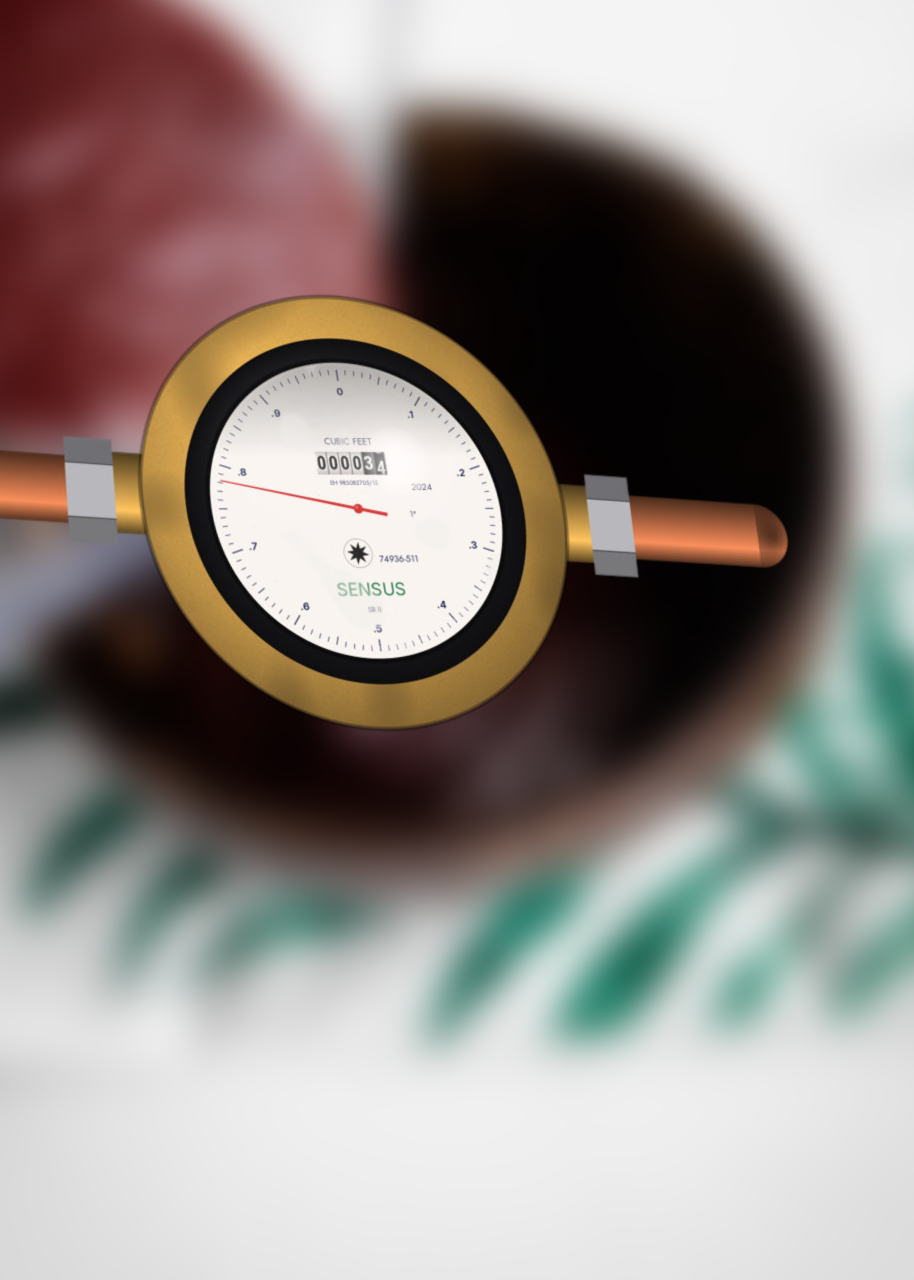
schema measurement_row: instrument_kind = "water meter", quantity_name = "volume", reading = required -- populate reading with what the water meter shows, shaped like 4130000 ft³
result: 33.78 ft³
